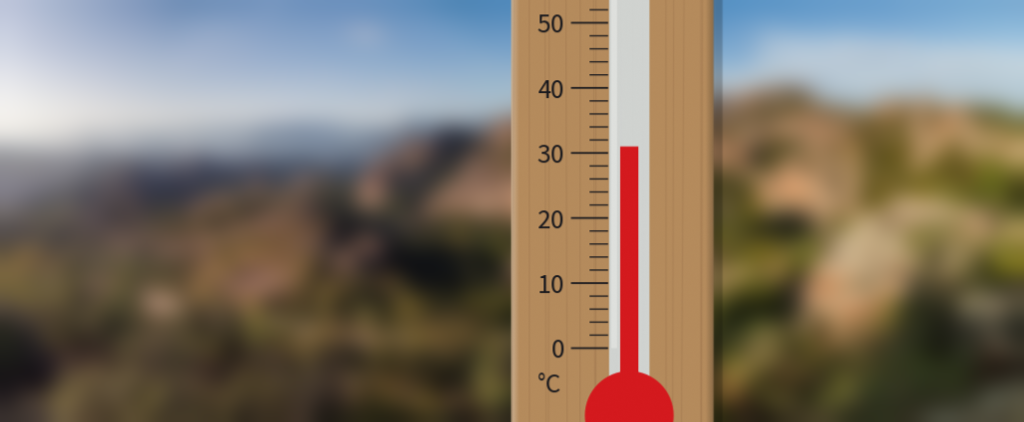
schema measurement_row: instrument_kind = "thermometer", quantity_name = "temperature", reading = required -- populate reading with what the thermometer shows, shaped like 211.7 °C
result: 31 °C
